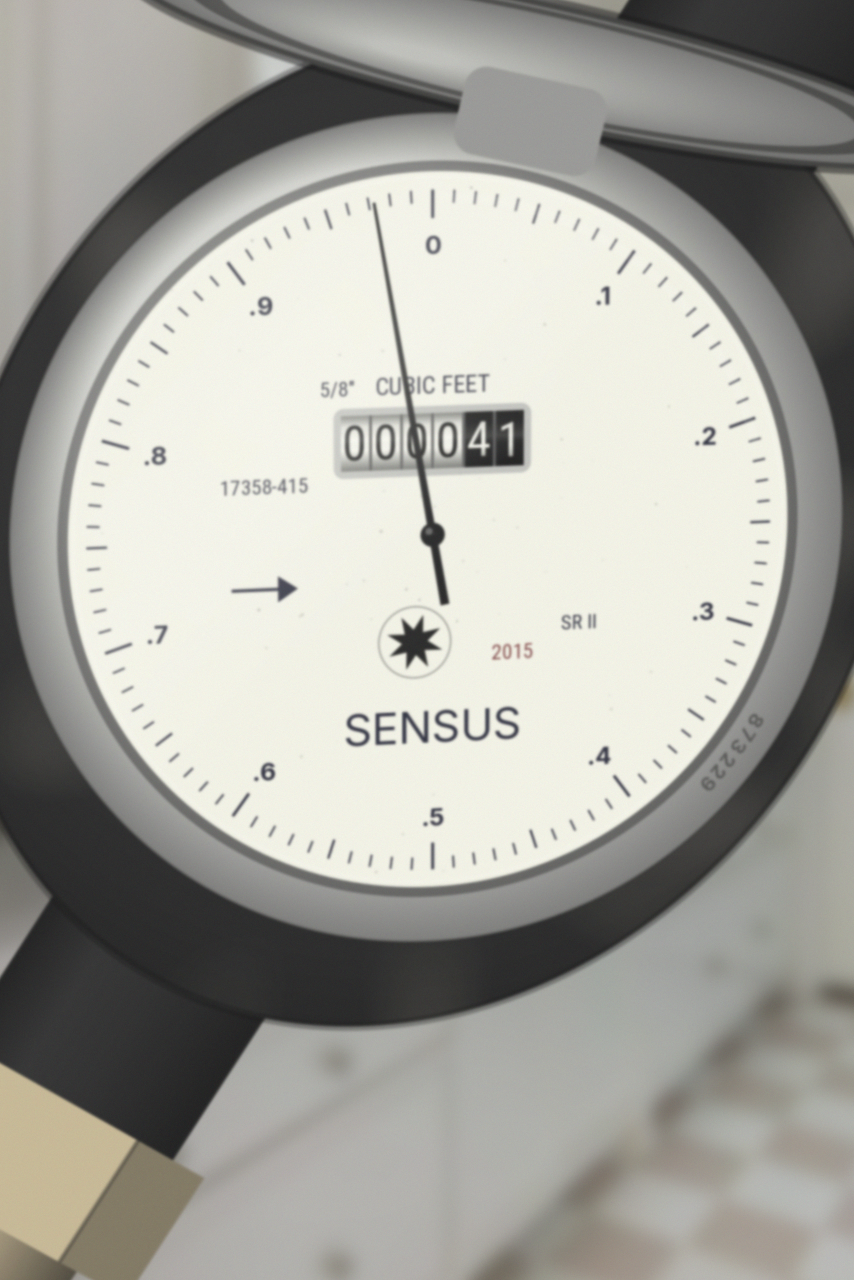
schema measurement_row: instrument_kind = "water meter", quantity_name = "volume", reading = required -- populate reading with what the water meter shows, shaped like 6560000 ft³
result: 40.97 ft³
